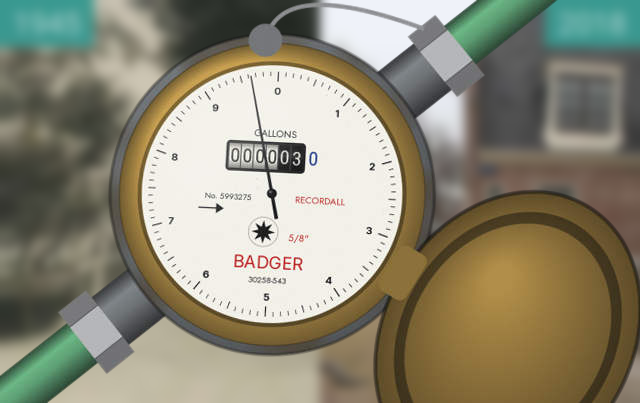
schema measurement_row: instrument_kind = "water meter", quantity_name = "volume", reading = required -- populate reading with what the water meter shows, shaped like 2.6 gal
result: 29.6 gal
